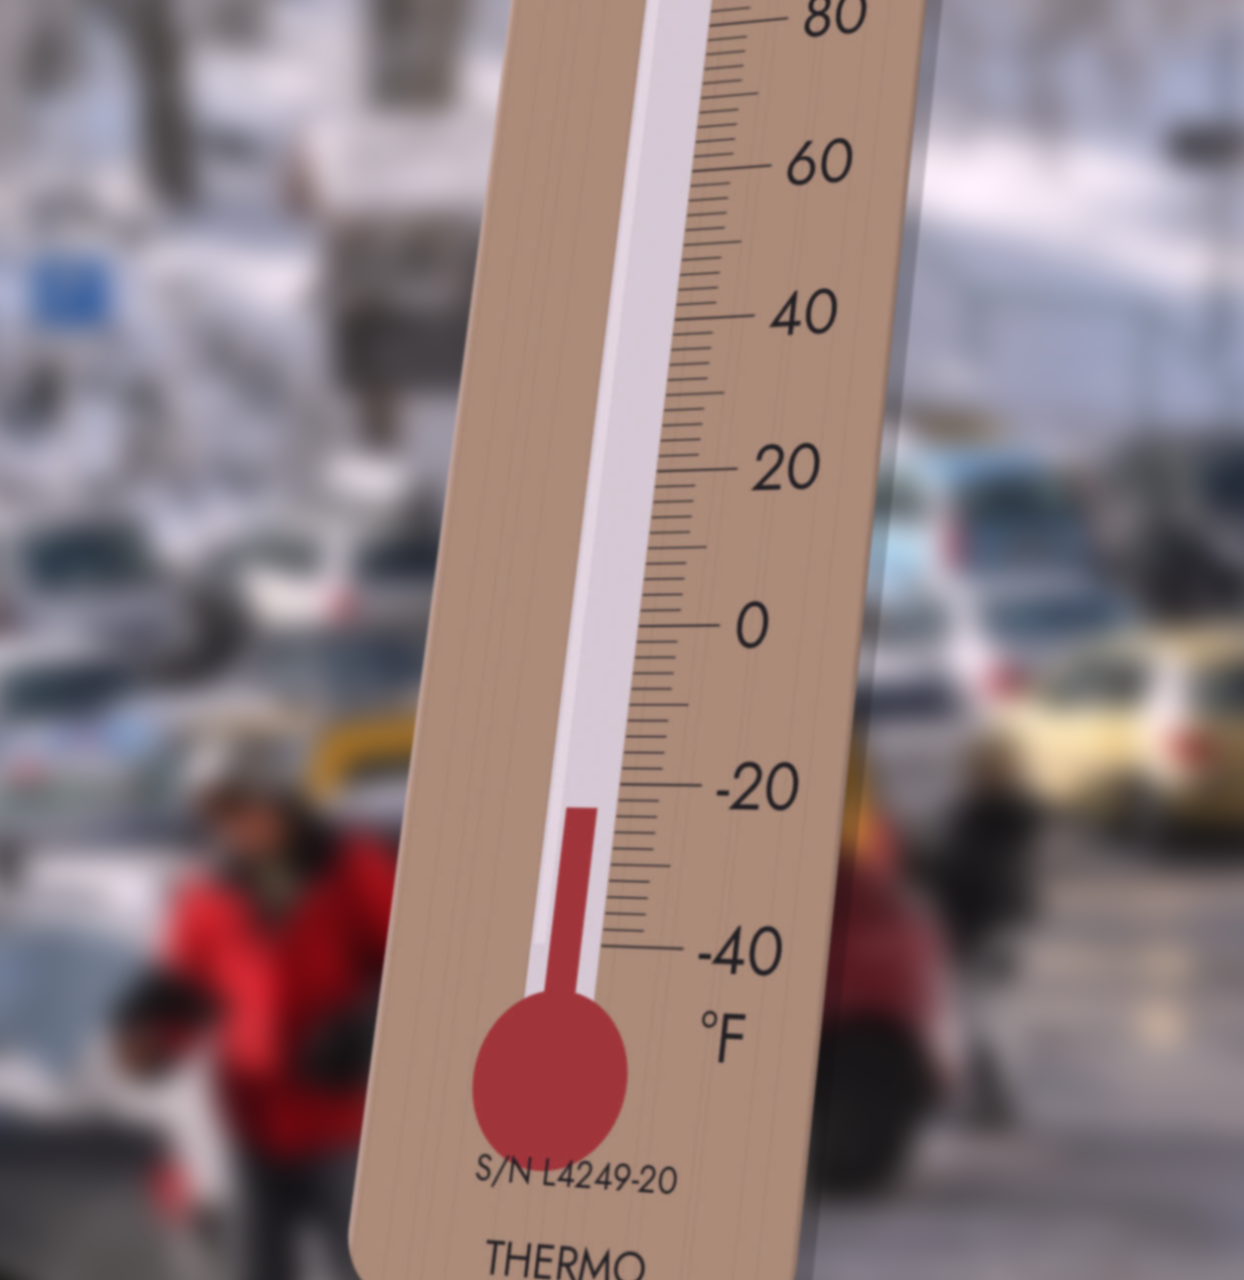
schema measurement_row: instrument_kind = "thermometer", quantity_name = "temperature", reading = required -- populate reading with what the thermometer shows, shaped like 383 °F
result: -23 °F
